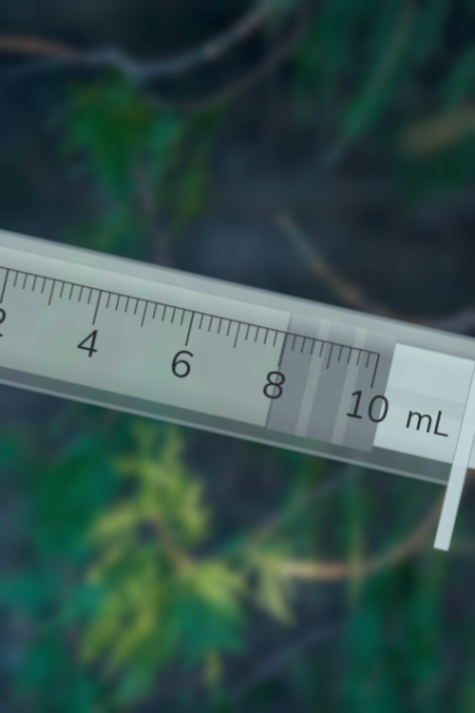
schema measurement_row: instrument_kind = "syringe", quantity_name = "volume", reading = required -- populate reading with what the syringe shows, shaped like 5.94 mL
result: 8 mL
